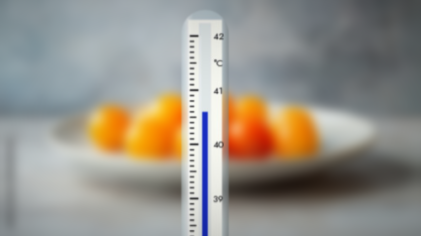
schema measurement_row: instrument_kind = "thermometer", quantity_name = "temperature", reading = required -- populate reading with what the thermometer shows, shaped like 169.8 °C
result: 40.6 °C
